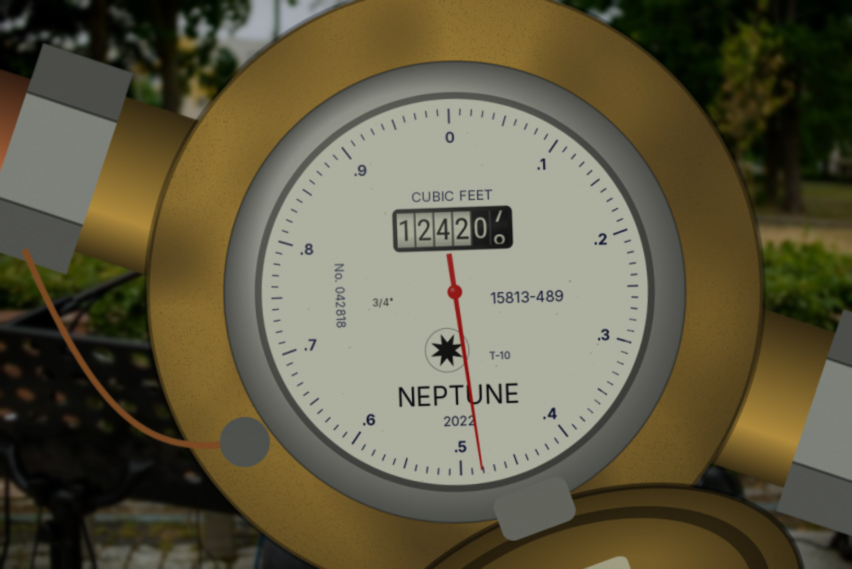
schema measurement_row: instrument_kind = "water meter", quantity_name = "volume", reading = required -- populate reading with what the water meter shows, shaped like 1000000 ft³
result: 124207.48 ft³
